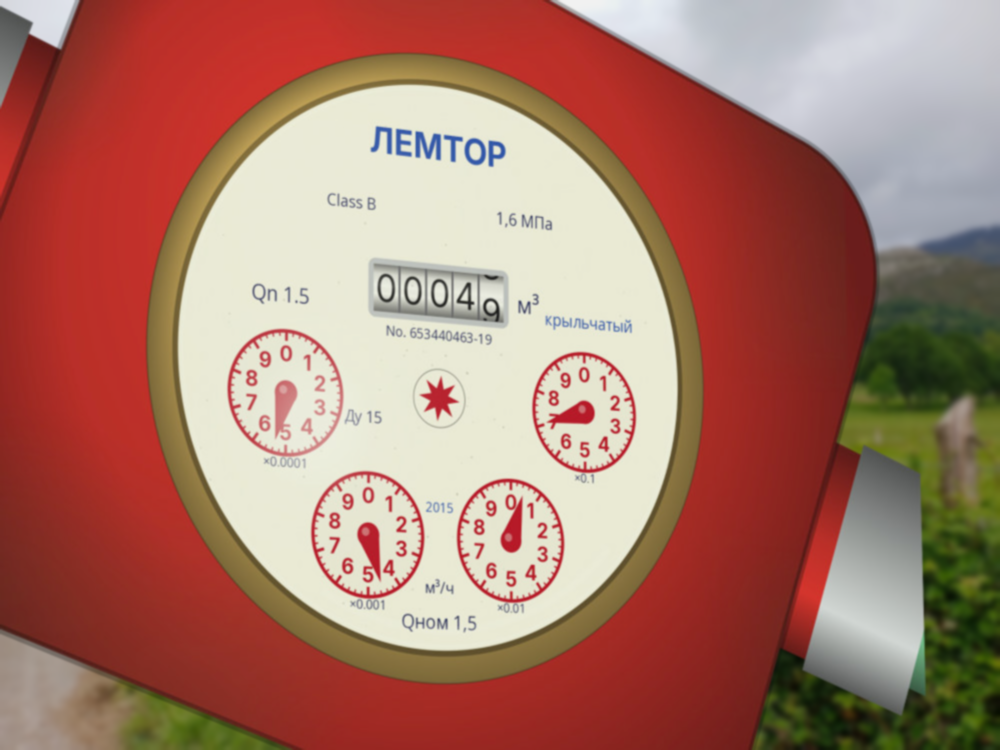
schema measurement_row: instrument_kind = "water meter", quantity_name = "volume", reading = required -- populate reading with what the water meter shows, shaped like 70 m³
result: 48.7045 m³
